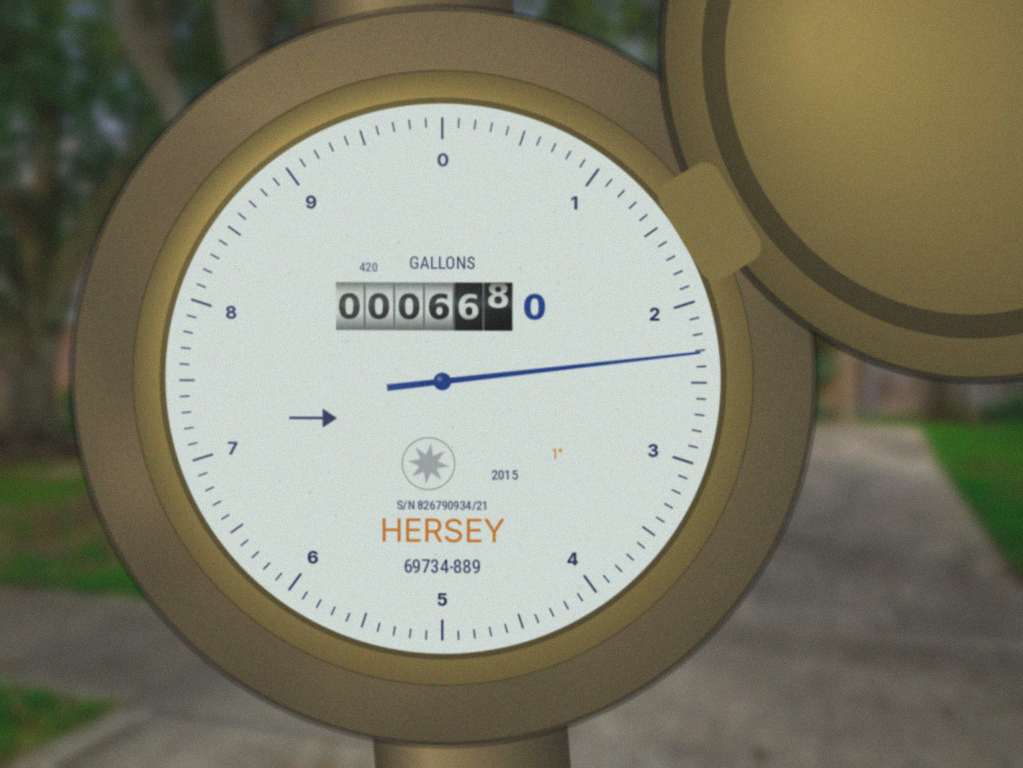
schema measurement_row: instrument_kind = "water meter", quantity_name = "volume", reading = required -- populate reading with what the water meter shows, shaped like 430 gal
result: 6682.3 gal
